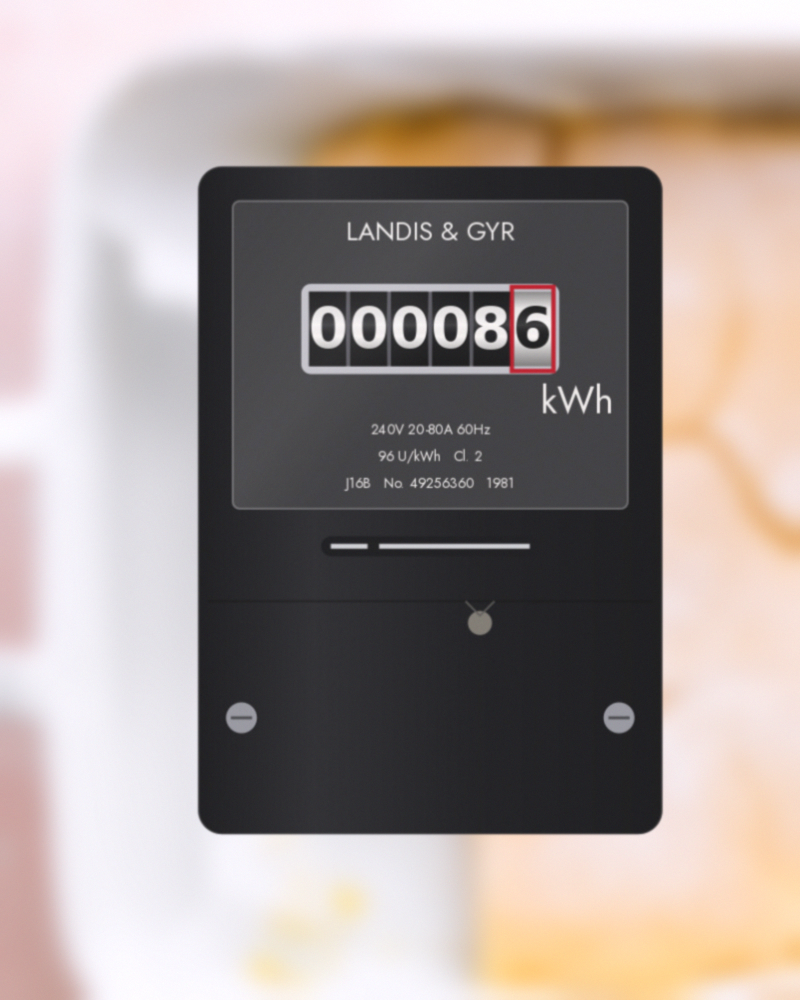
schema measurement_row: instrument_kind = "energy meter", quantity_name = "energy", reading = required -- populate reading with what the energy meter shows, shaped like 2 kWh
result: 8.6 kWh
